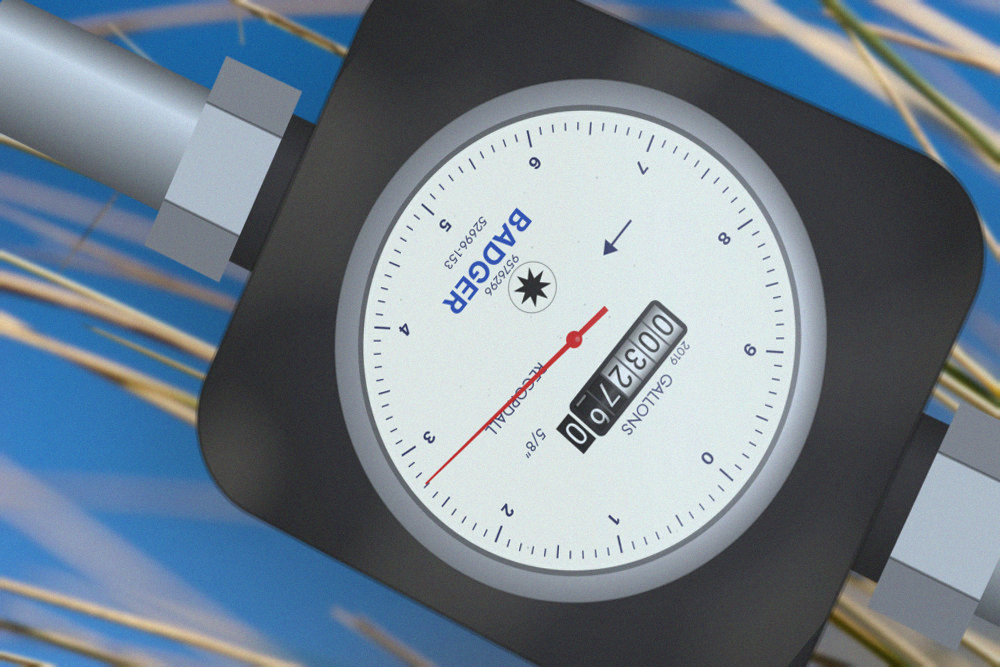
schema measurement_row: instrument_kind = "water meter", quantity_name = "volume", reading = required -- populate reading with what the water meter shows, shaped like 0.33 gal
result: 32762.7 gal
